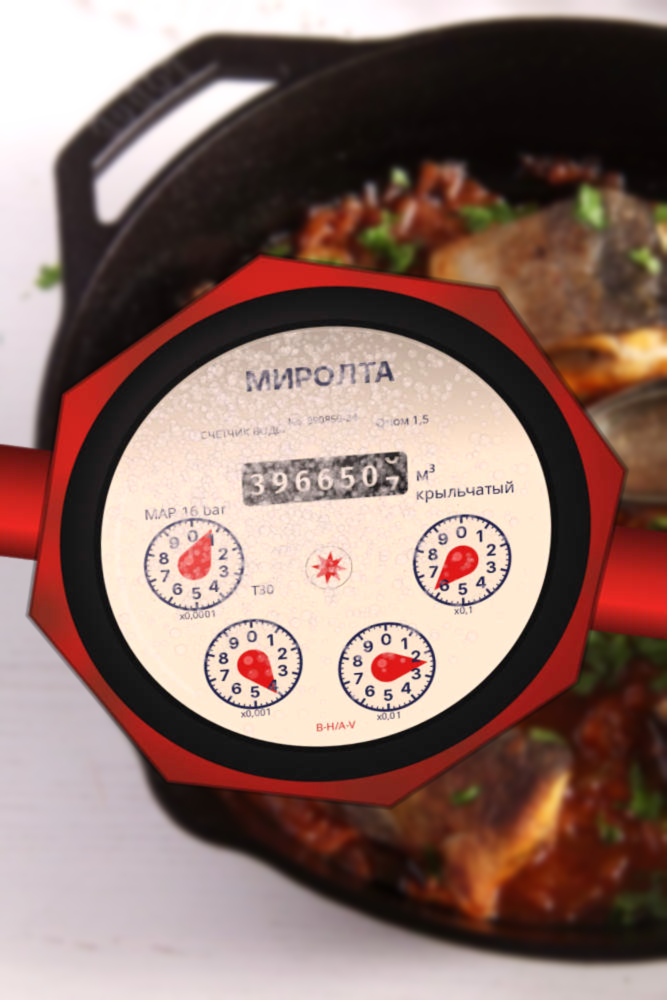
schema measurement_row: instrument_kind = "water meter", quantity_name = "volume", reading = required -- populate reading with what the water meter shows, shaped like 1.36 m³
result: 3966506.6240 m³
